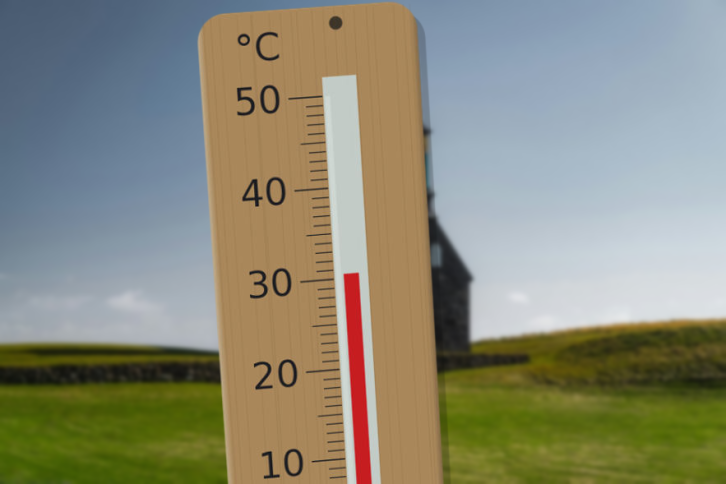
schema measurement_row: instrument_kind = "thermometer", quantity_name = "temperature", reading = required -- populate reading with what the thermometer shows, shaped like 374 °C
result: 30.5 °C
